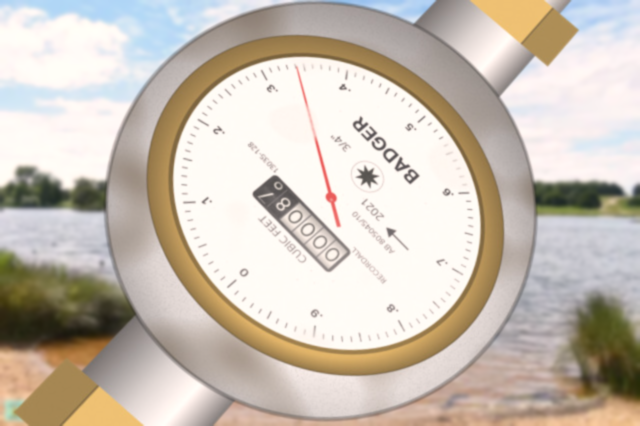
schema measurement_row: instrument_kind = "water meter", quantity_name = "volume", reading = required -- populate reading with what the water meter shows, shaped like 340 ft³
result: 87.34 ft³
